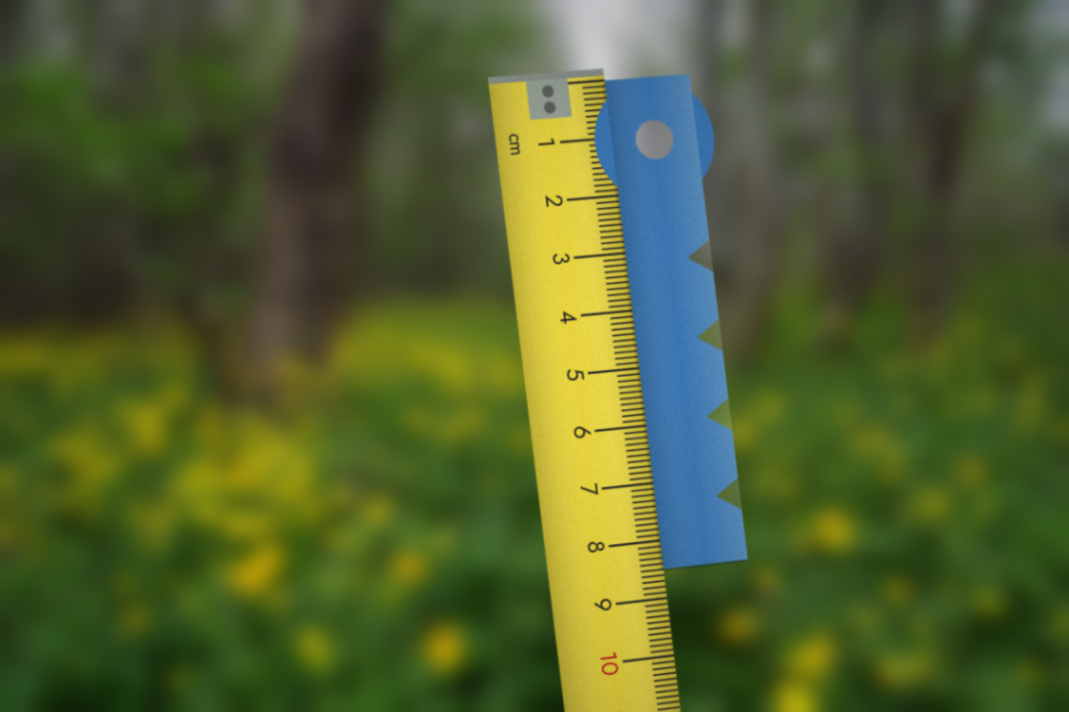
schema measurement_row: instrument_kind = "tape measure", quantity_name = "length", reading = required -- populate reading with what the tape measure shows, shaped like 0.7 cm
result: 8.5 cm
